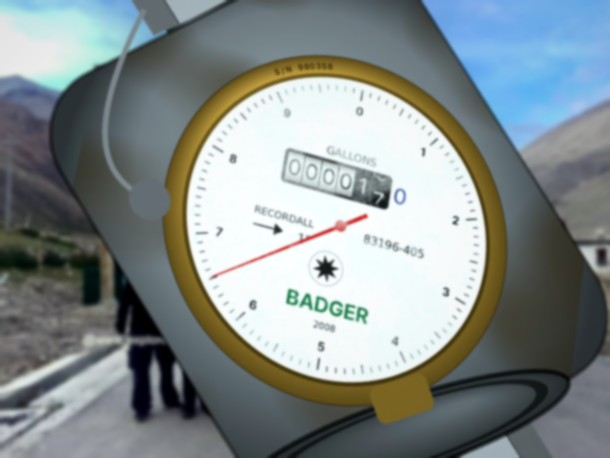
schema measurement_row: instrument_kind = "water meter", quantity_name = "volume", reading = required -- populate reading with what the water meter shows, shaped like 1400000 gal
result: 166.5 gal
